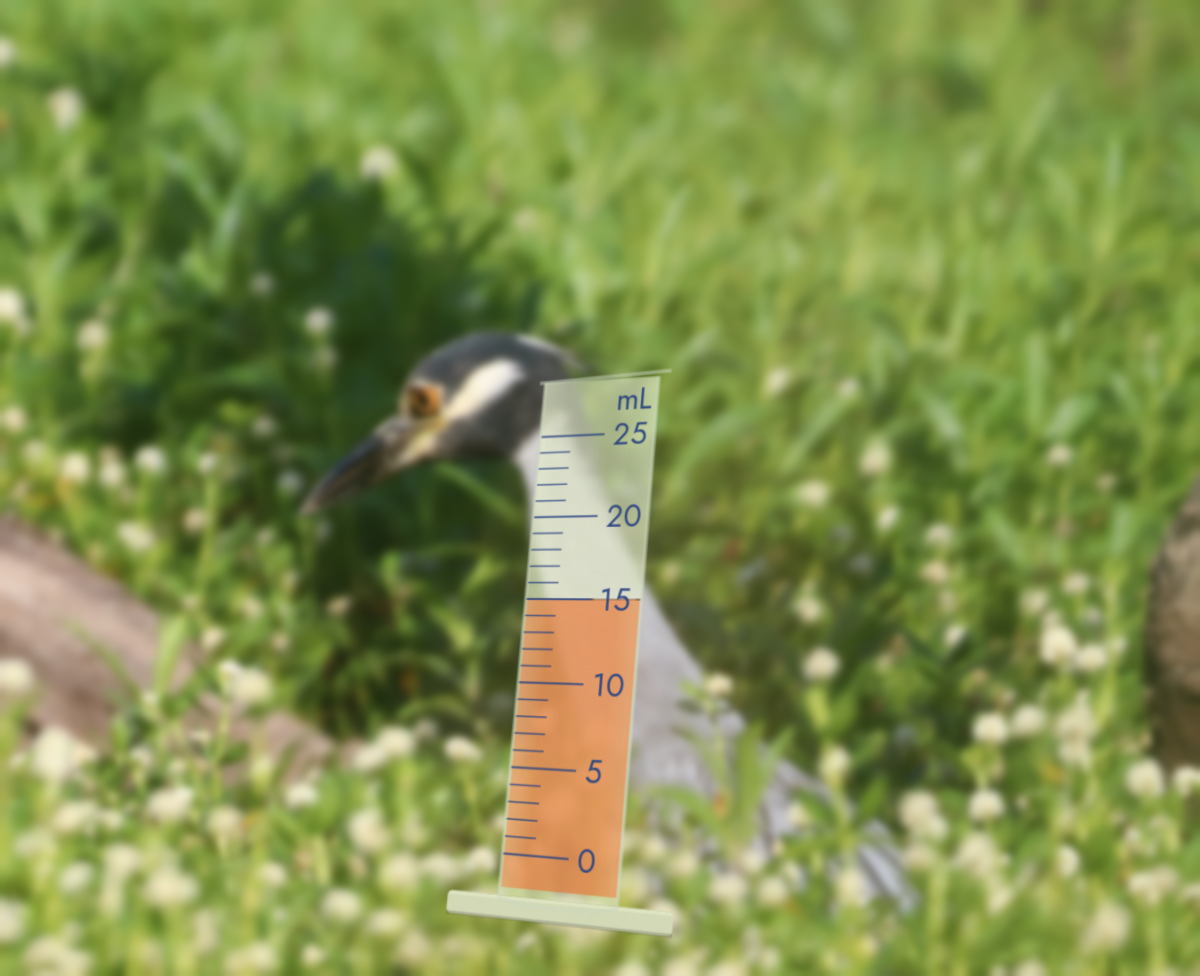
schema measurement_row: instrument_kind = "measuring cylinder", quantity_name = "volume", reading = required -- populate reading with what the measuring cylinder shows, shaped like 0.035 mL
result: 15 mL
